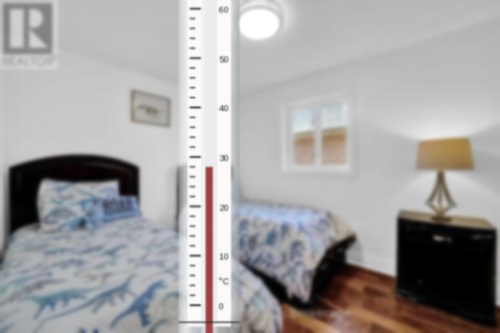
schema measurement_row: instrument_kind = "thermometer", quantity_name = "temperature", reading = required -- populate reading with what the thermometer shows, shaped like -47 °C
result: 28 °C
